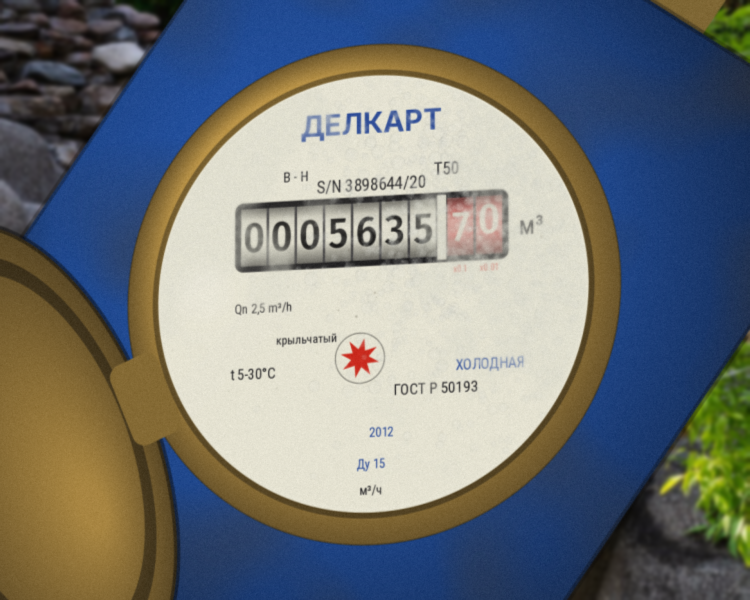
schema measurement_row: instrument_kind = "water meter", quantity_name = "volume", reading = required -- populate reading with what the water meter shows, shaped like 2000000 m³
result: 5635.70 m³
